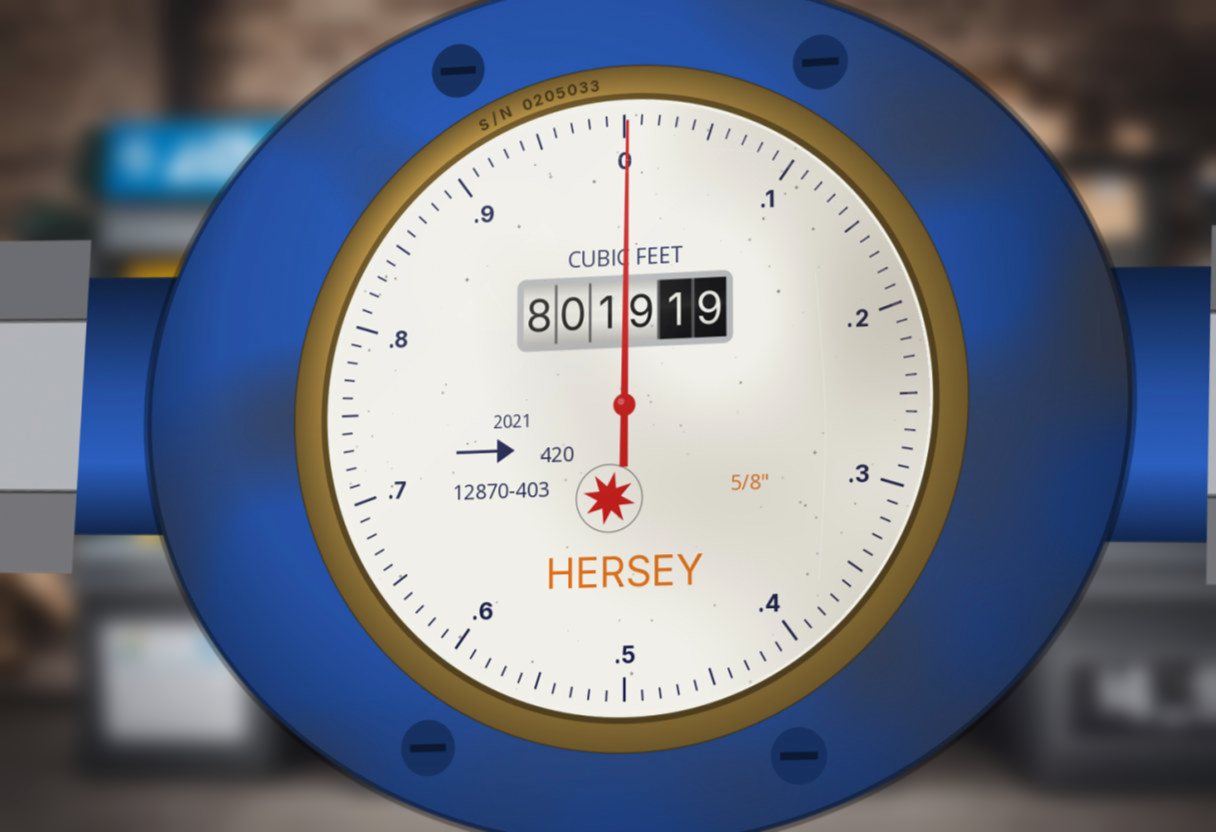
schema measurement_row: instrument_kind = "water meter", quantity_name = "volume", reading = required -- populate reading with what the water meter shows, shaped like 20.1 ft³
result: 801919.00 ft³
